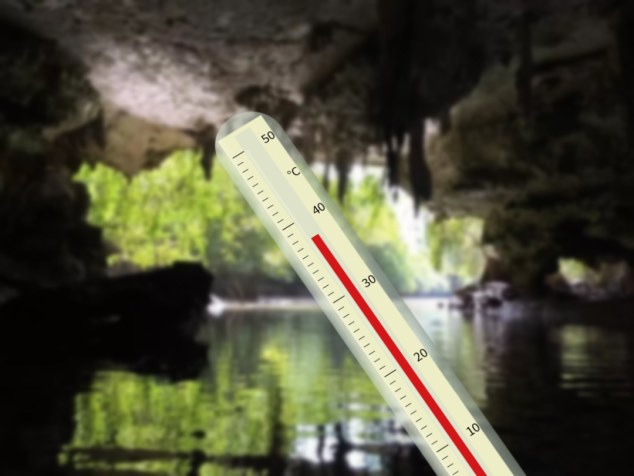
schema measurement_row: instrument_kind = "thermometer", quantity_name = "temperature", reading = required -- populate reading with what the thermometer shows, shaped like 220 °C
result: 37.5 °C
